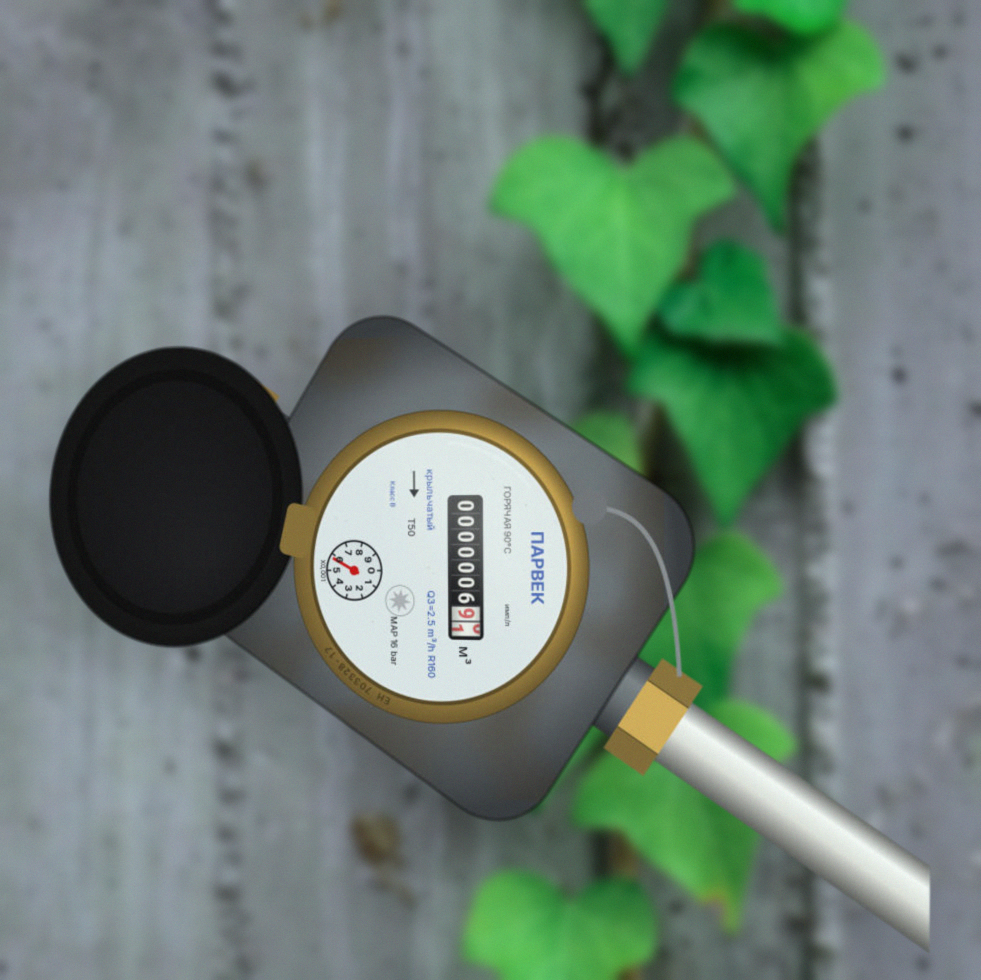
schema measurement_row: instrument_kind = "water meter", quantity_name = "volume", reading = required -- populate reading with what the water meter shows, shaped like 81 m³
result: 6.905 m³
